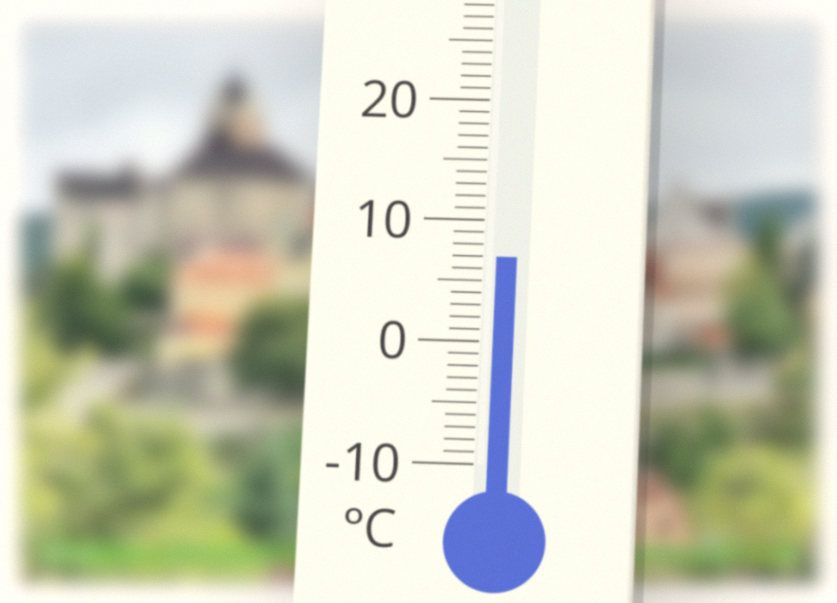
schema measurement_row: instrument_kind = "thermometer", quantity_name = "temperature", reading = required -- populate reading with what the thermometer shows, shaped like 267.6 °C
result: 7 °C
